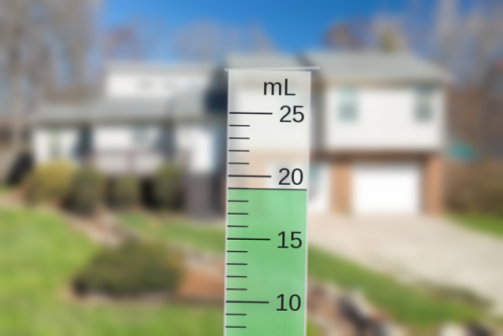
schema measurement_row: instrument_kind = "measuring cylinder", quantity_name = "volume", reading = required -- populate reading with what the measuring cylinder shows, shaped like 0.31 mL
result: 19 mL
